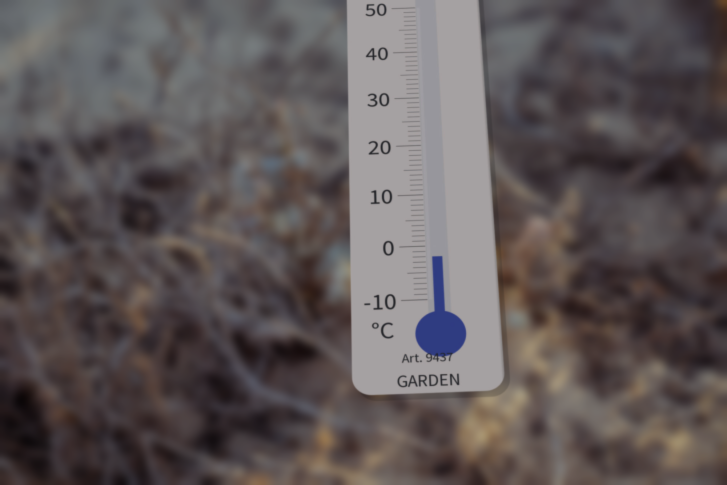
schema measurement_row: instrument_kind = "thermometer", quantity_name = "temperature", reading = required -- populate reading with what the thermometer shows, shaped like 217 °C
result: -2 °C
